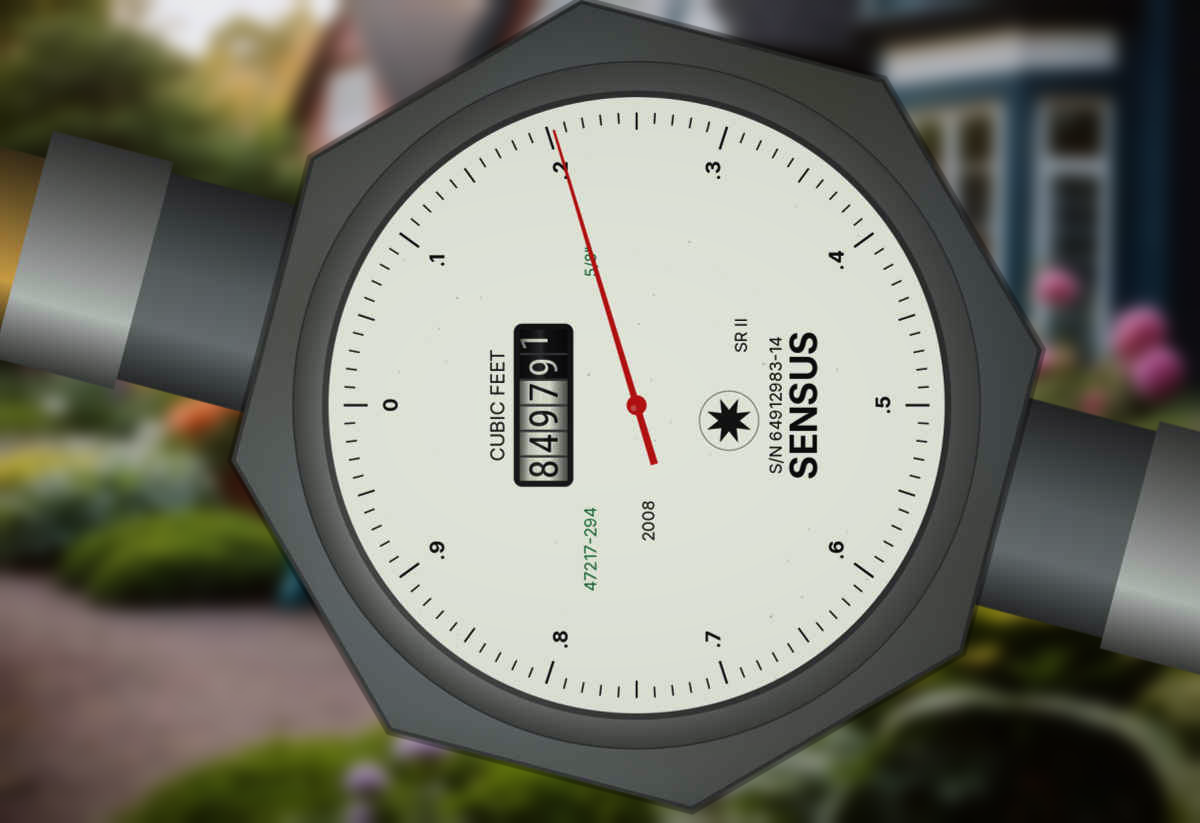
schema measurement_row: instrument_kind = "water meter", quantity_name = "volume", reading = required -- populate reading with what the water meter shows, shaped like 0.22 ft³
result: 849791.20 ft³
